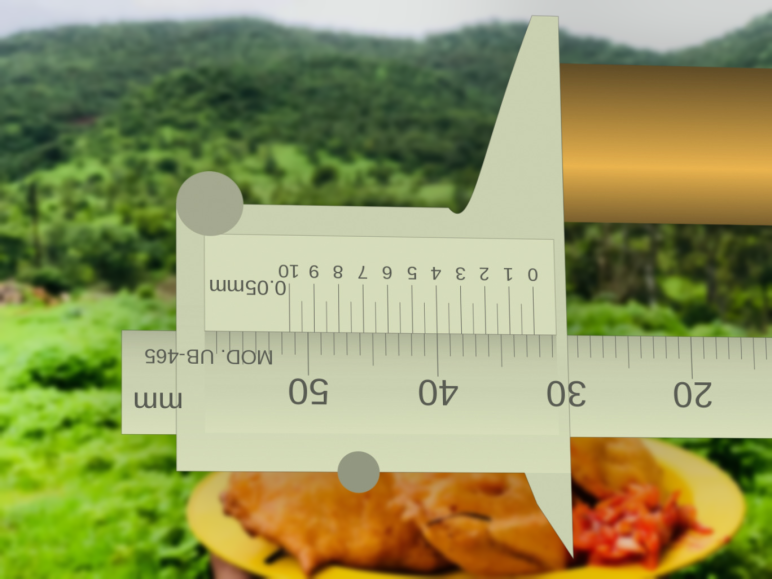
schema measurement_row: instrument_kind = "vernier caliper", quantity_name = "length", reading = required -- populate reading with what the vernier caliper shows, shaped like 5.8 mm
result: 32.4 mm
